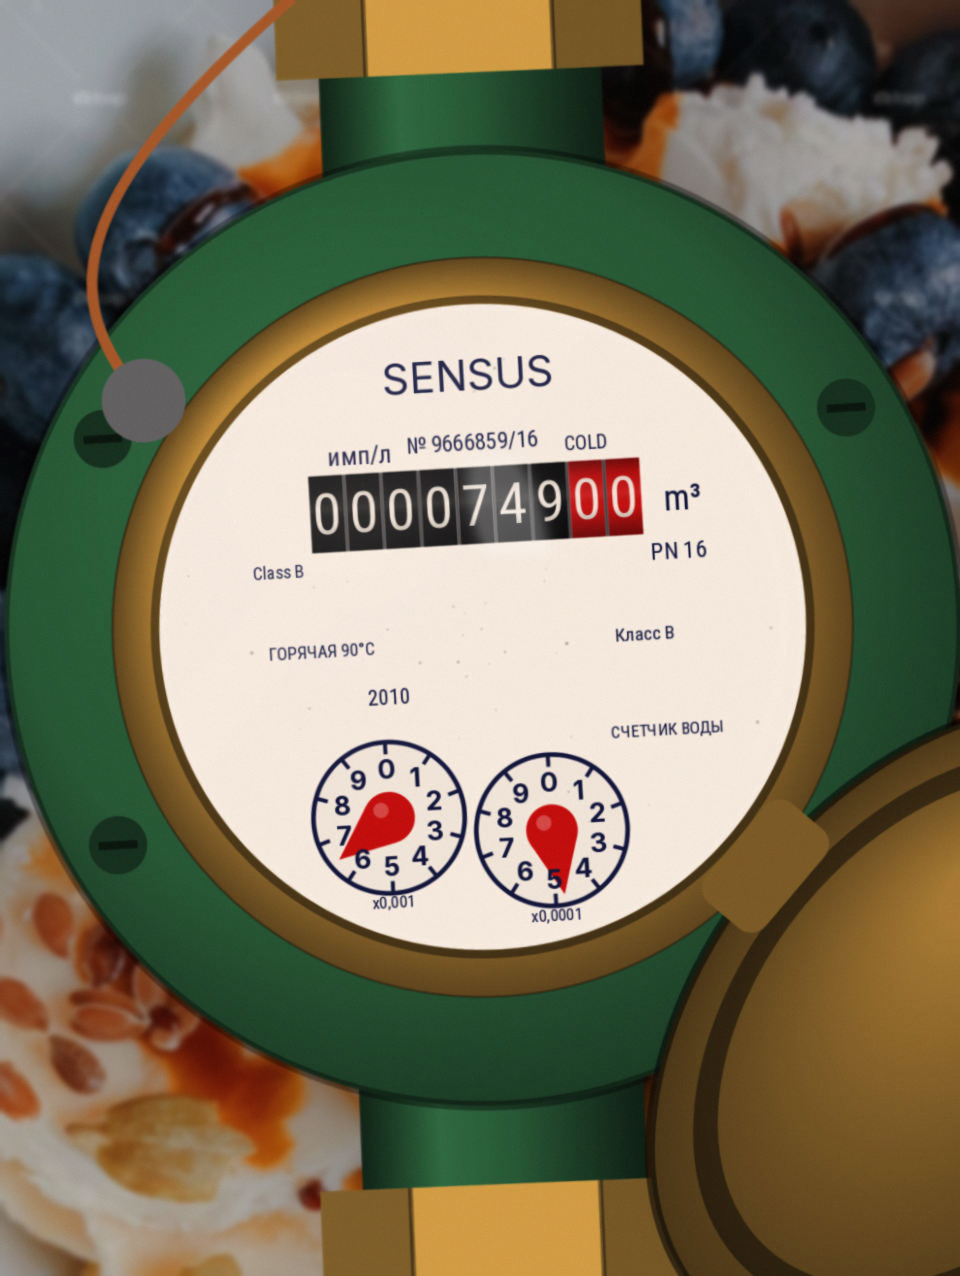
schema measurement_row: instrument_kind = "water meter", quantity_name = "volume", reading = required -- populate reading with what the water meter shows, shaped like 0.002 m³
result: 749.0064 m³
